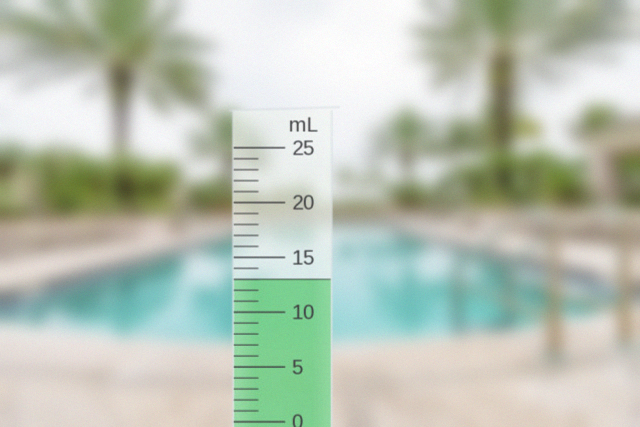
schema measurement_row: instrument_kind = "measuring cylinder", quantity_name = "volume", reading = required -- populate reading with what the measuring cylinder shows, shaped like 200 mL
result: 13 mL
